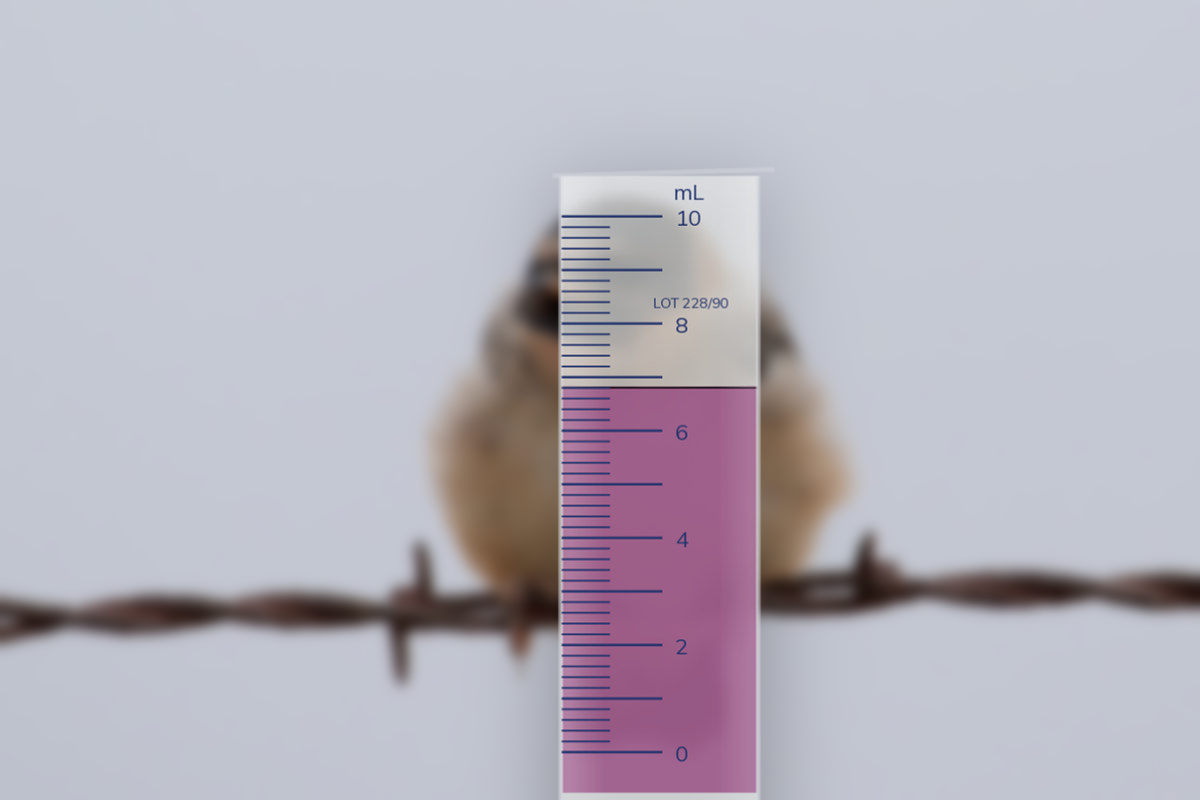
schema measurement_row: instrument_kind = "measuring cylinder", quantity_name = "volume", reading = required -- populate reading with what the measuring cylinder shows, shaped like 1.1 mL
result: 6.8 mL
